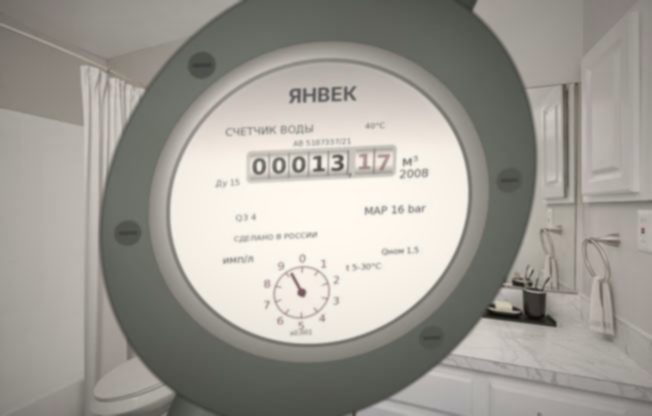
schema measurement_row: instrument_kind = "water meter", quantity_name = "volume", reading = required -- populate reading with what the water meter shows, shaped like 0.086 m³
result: 13.169 m³
